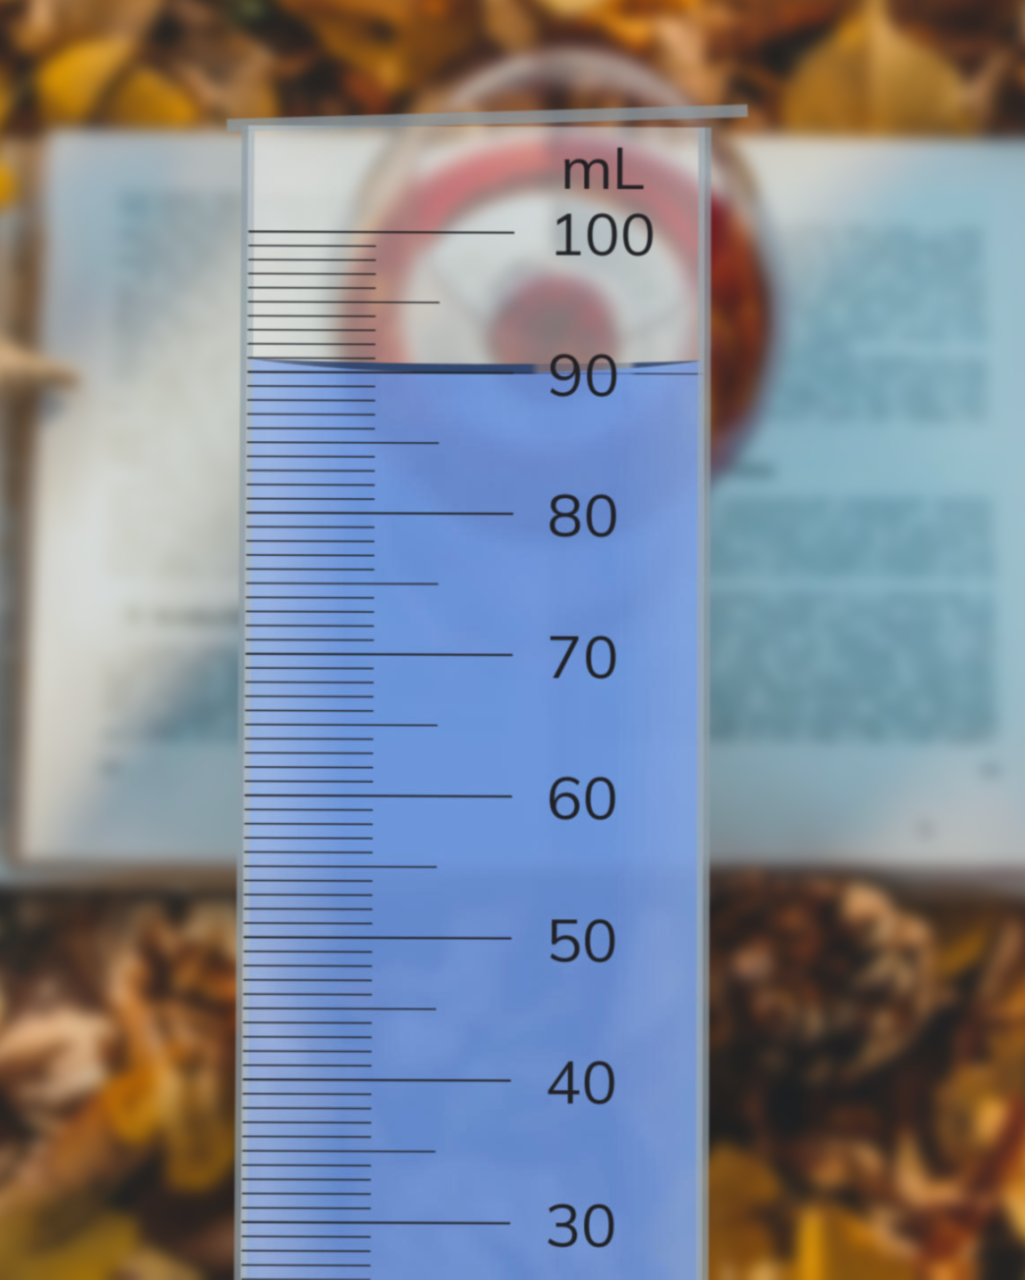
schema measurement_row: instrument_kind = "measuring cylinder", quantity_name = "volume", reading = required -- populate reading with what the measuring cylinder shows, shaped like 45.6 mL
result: 90 mL
